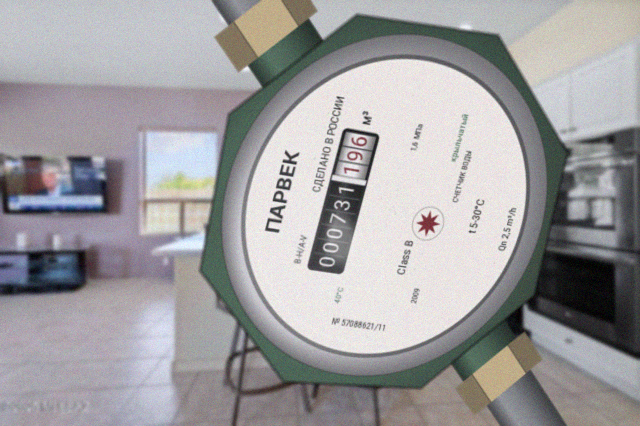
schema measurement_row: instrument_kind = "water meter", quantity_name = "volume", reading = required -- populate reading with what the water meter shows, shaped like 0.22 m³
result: 731.196 m³
